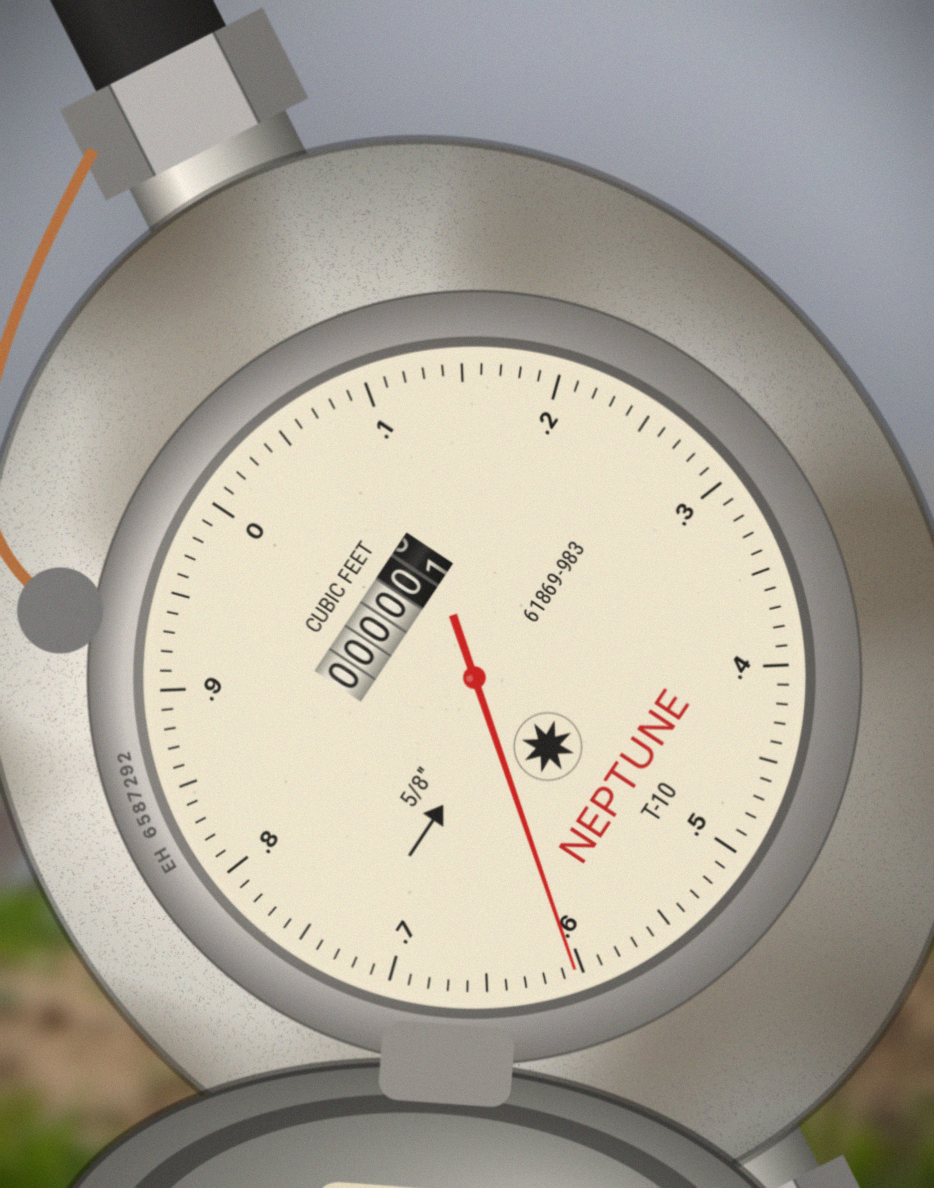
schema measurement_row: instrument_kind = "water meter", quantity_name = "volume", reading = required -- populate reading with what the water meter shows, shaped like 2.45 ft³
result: 0.60 ft³
